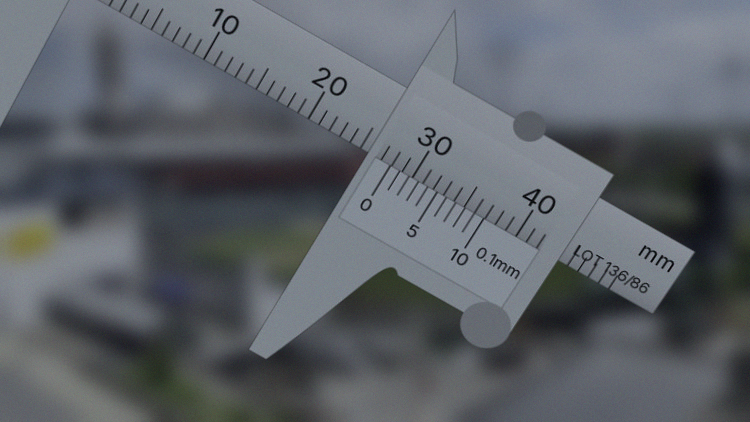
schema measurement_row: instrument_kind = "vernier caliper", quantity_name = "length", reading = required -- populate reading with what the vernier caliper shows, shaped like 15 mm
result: 27.9 mm
